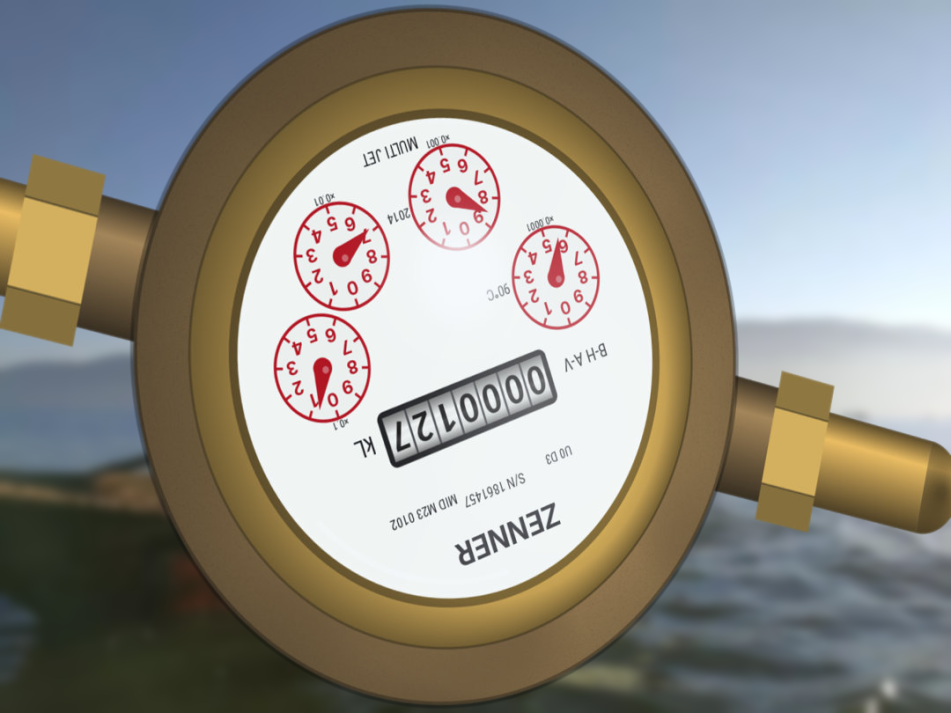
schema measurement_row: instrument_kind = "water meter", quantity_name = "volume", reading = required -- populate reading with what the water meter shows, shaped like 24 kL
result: 127.0685 kL
